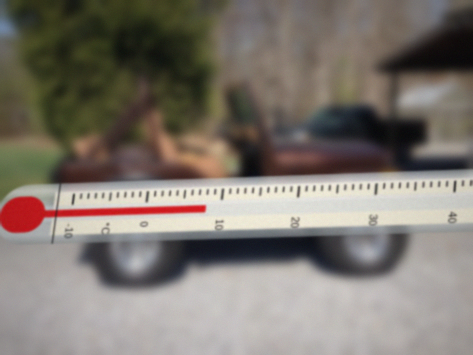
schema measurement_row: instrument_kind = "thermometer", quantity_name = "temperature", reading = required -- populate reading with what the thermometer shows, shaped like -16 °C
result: 8 °C
